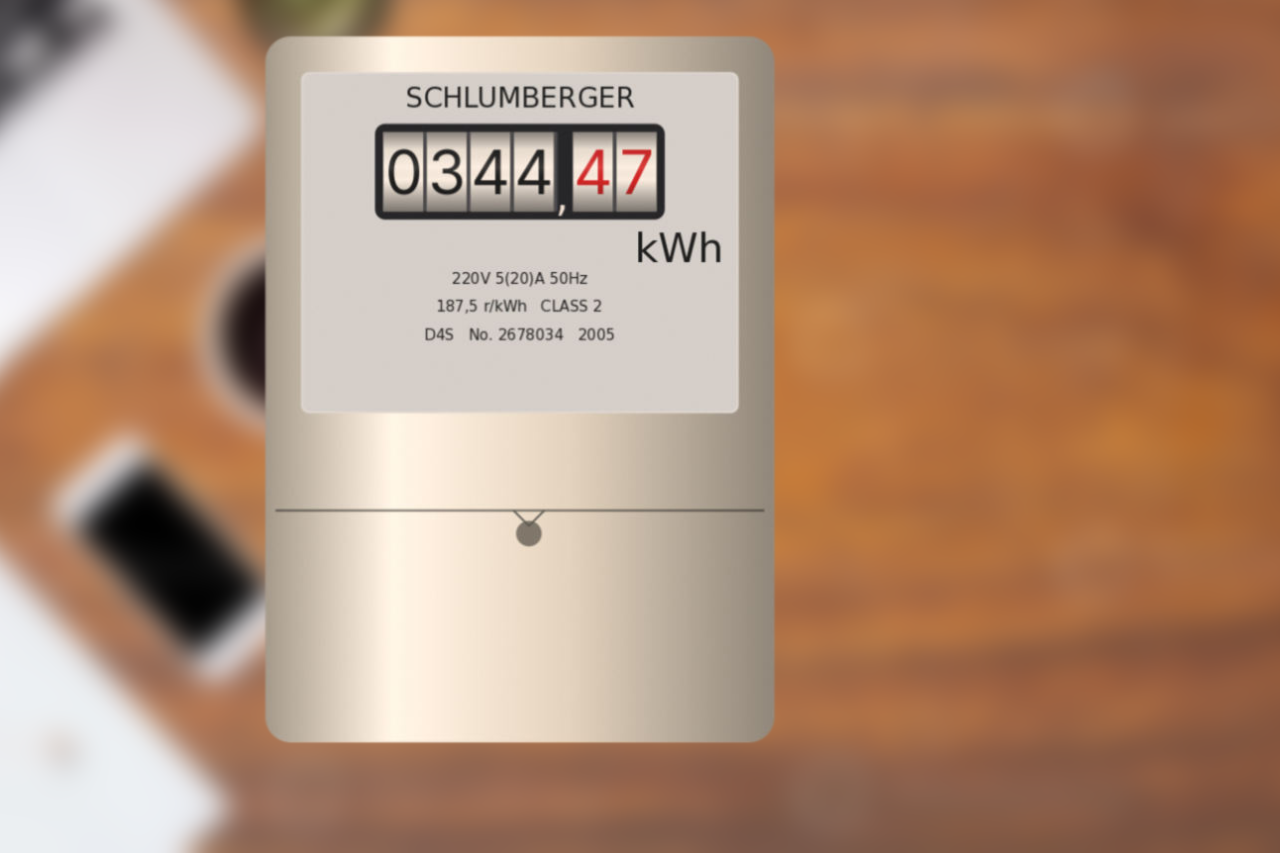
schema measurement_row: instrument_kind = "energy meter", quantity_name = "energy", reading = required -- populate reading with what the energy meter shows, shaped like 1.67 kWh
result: 344.47 kWh
